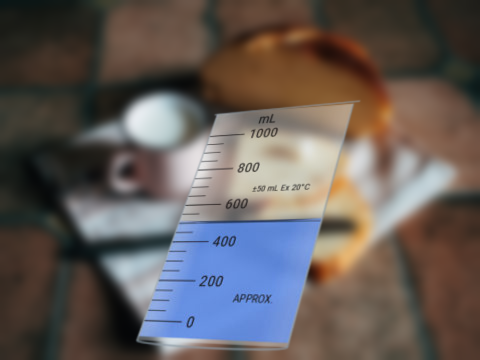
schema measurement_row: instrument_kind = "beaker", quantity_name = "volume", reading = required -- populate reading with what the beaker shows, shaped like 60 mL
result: 500 mL
